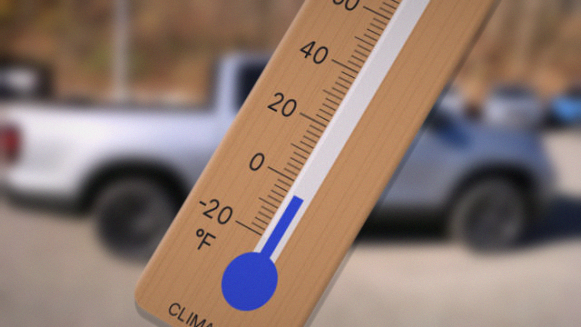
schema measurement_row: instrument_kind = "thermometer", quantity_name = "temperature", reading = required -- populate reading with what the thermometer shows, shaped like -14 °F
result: -4 °F
